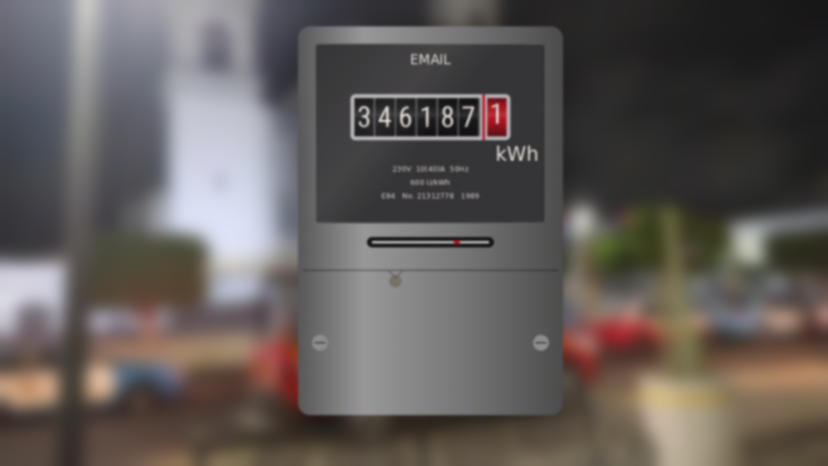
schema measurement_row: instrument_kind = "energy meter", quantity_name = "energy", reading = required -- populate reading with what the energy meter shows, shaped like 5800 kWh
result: 346187.1 kWh
